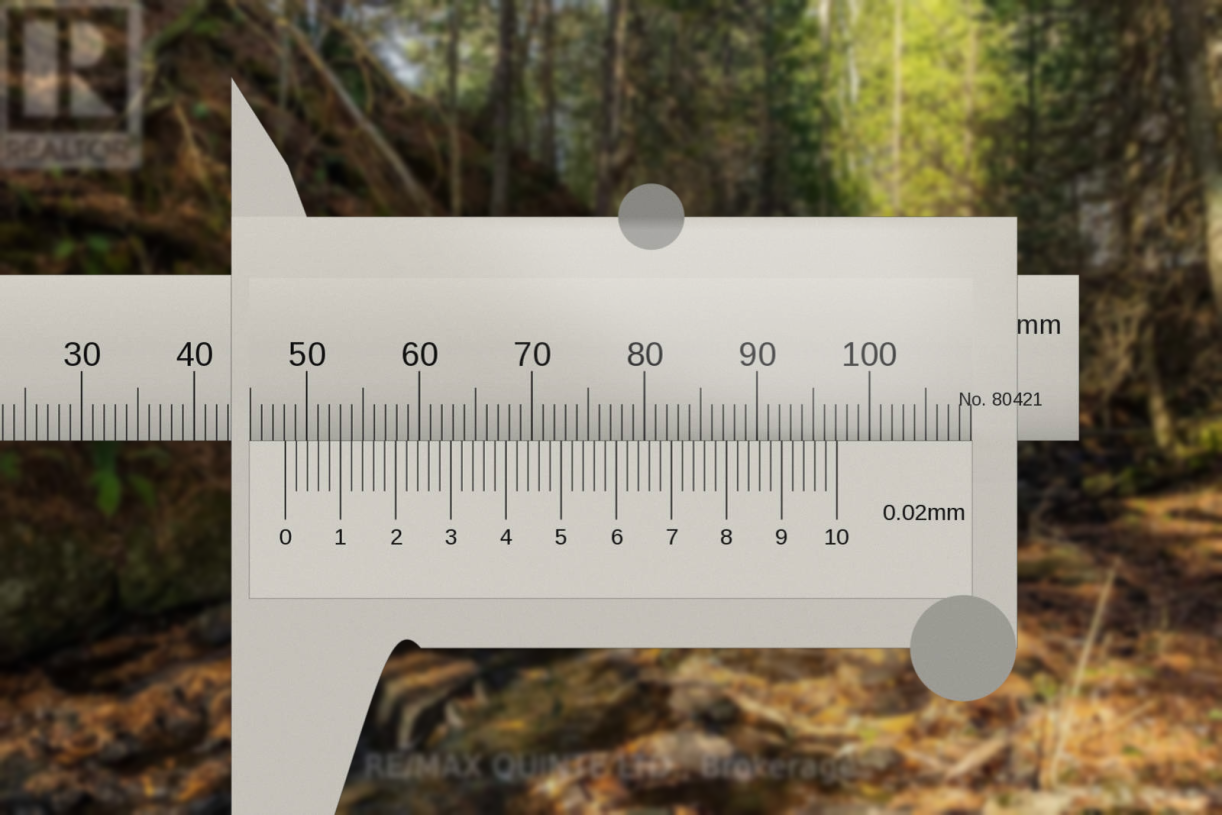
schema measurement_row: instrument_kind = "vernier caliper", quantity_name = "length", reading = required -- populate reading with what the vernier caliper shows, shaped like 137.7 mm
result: 48.1 mm
